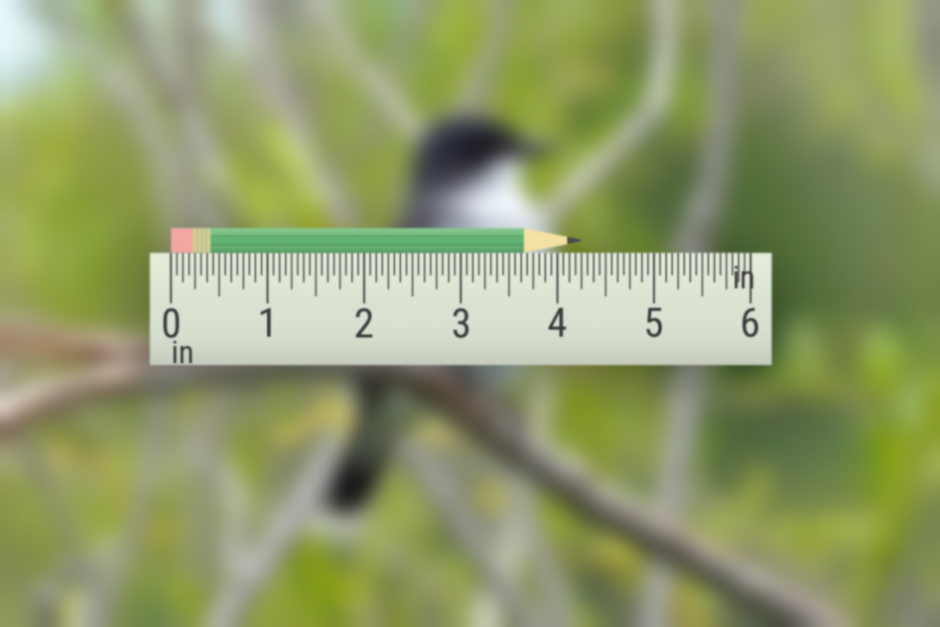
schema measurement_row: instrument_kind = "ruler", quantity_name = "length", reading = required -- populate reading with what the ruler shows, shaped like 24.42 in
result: 4.25 in
